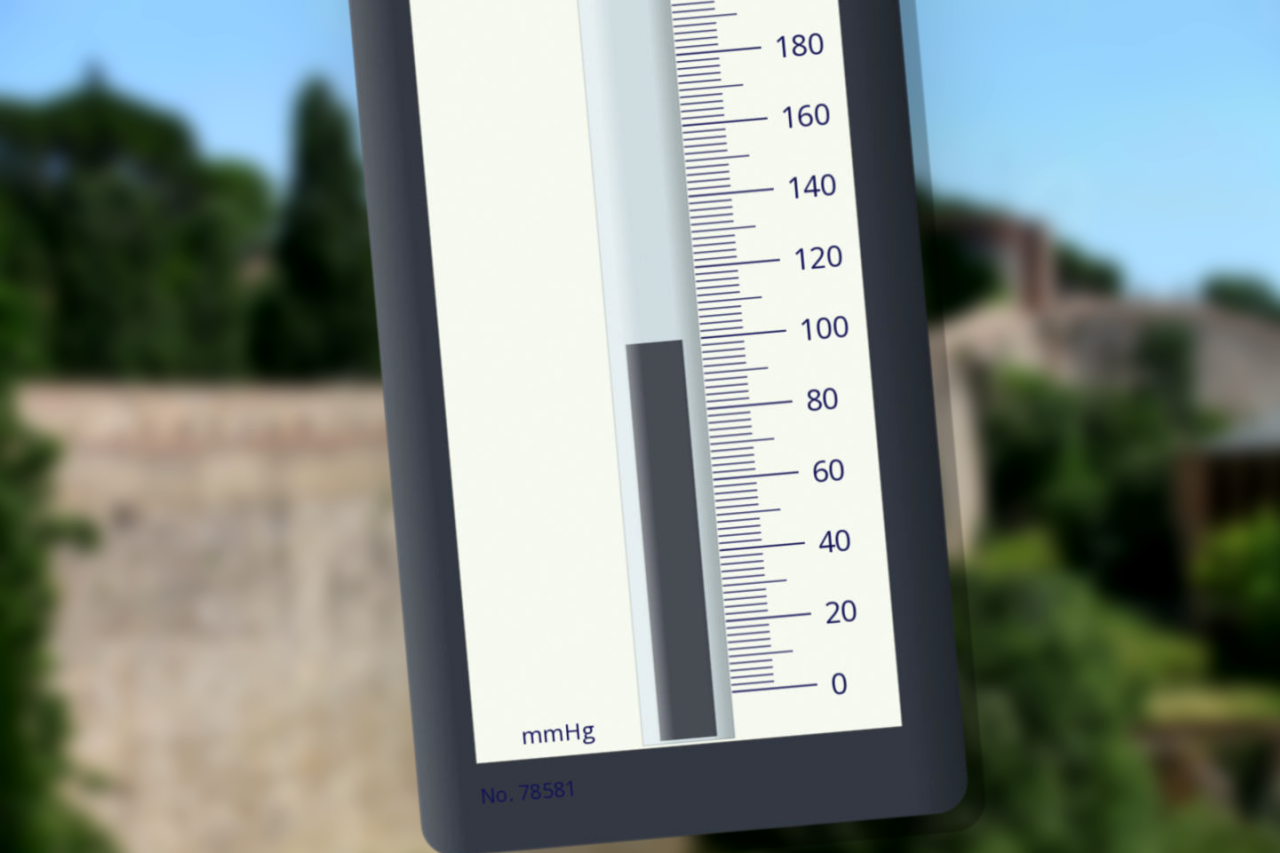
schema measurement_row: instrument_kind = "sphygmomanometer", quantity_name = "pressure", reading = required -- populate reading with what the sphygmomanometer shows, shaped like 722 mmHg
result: 100 mmHg
